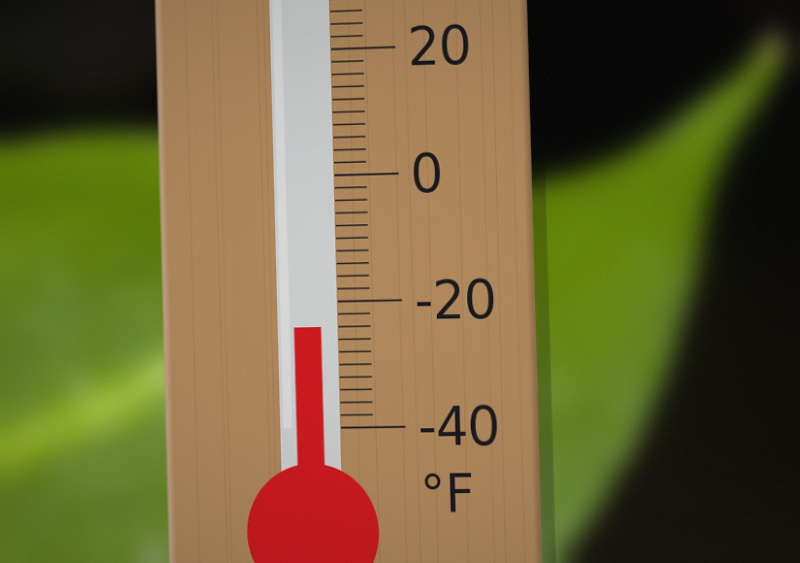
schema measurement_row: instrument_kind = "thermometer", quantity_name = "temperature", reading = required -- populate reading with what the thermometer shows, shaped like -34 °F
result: -24 °F
